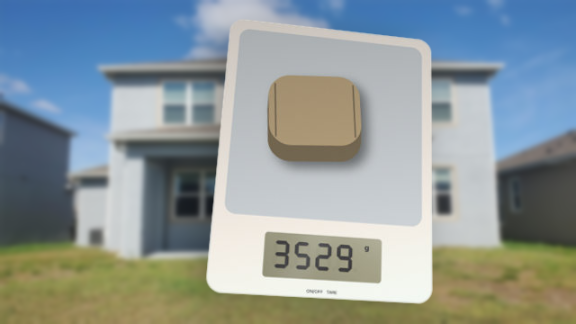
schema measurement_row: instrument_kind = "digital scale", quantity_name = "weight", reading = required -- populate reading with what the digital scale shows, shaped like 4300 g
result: 3529 g
